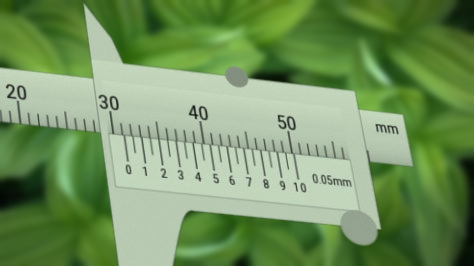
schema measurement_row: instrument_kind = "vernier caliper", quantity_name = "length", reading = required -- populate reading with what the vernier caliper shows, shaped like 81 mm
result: 31.2 mm
